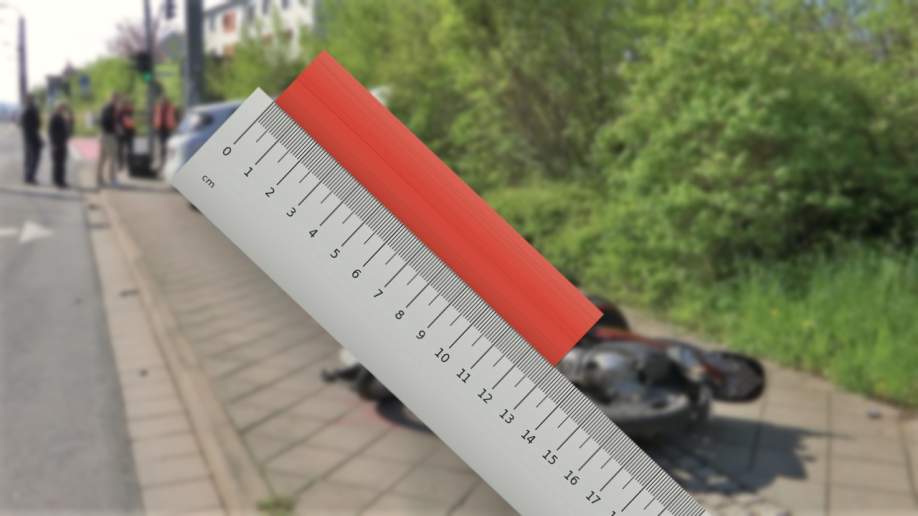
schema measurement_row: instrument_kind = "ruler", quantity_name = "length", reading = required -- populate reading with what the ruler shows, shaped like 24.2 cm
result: 13 cm
